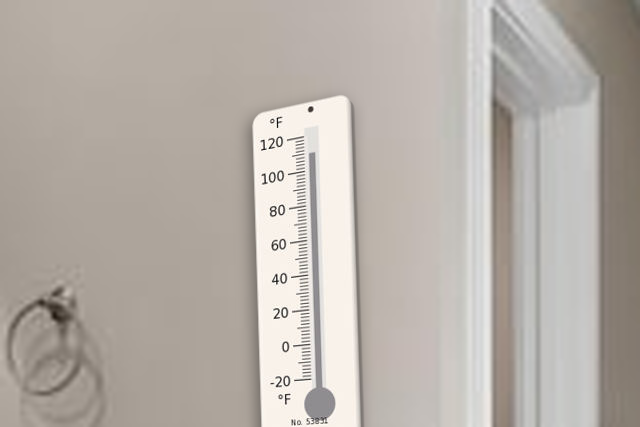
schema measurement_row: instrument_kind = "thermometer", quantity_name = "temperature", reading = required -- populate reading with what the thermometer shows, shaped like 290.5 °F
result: 110 °F
